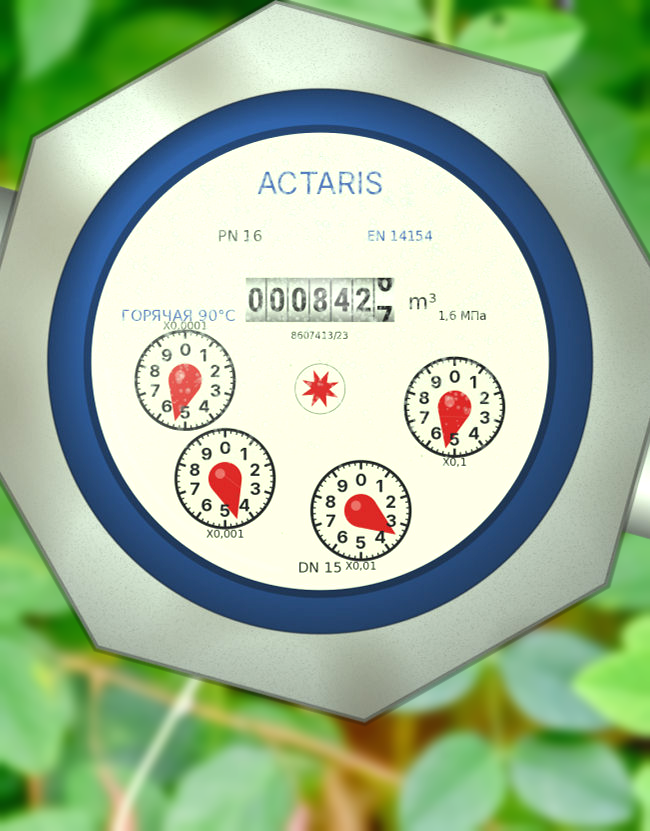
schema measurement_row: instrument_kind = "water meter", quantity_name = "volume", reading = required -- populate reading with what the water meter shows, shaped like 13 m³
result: 8426.5345 m³
